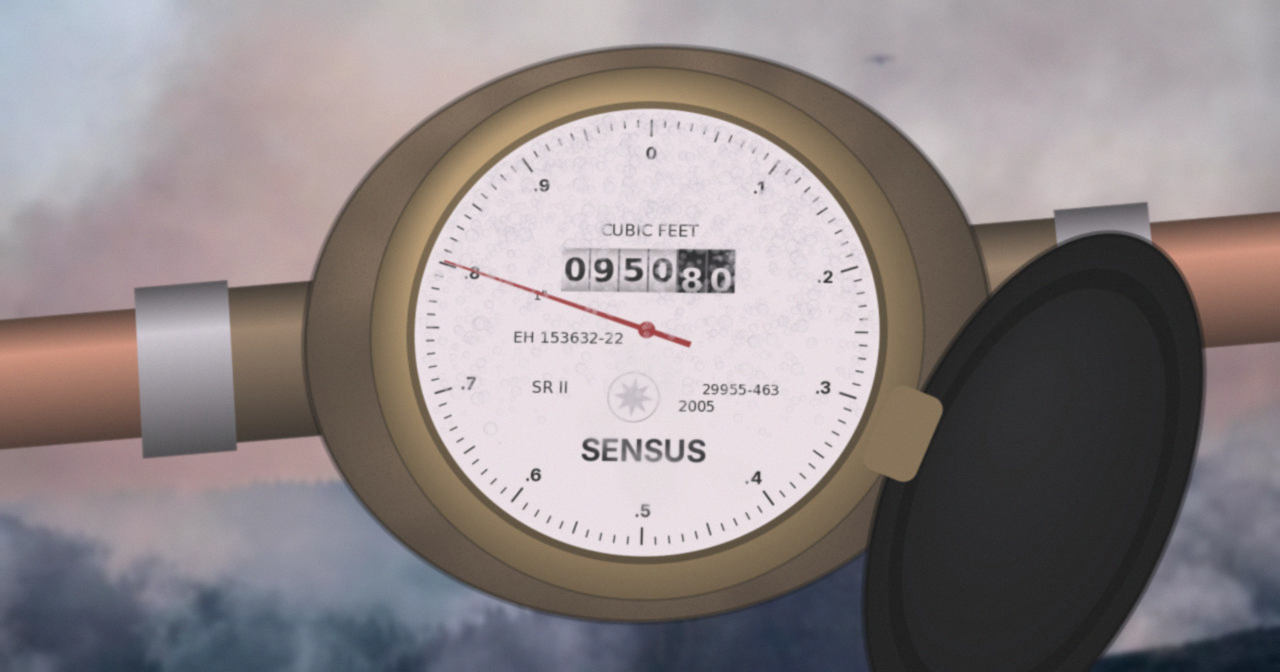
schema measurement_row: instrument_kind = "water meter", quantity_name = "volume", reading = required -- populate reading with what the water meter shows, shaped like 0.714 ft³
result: 95079.80 ft³
